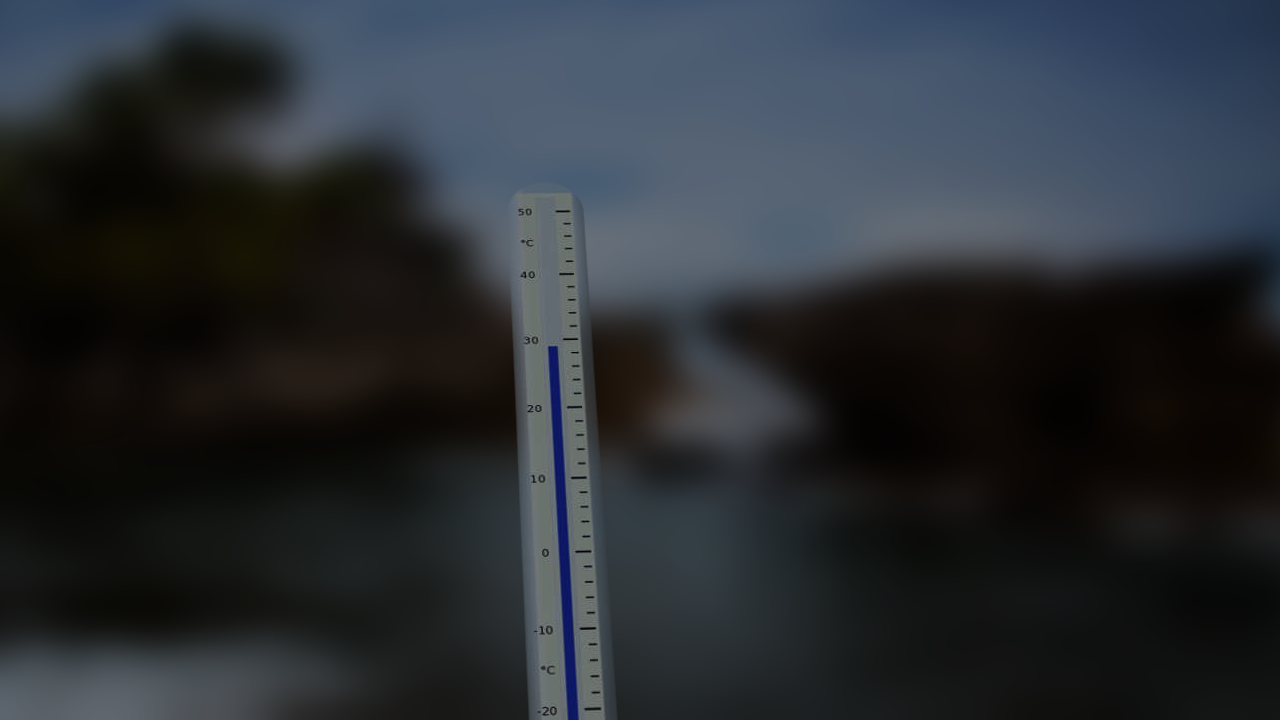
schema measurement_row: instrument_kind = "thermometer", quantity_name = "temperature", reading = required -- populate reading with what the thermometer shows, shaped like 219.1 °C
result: 29 °C
